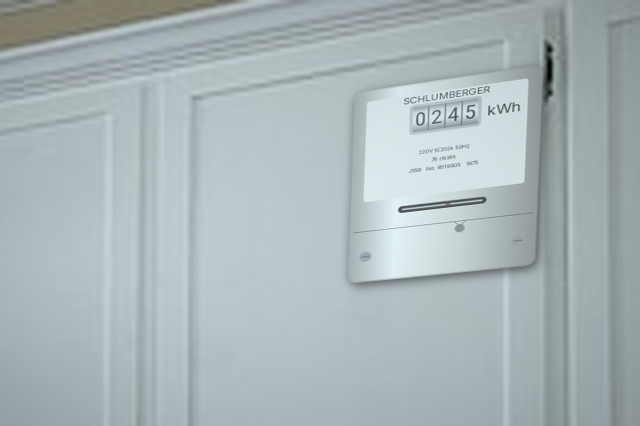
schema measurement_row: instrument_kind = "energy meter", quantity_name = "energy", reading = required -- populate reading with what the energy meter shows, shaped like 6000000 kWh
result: 245 kWh
